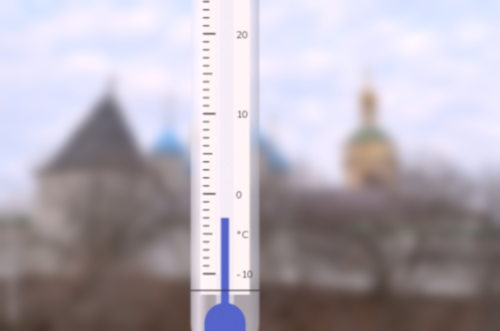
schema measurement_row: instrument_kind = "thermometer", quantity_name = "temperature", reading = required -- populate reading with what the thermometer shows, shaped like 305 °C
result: -3 °C
